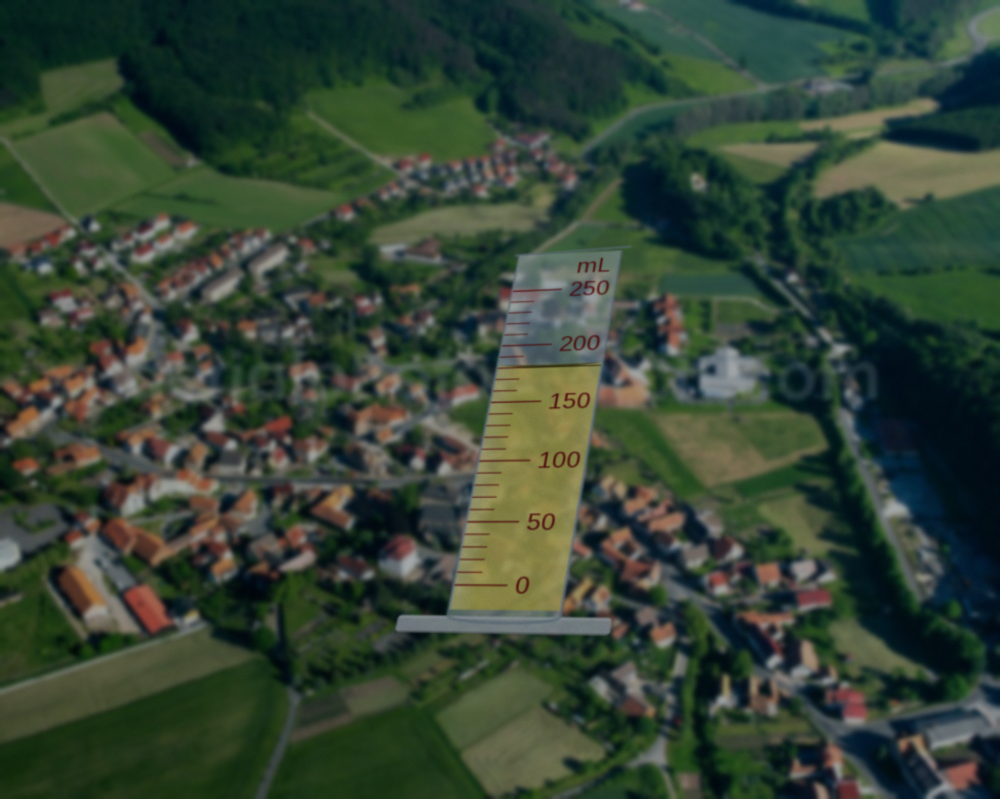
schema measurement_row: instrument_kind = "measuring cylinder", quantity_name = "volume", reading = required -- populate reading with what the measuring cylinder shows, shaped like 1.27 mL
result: 180 mL
